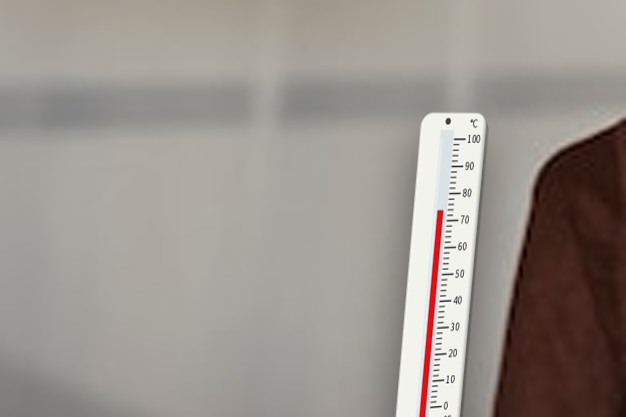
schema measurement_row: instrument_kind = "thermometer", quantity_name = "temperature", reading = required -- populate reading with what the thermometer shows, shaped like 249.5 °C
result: 74 °C
